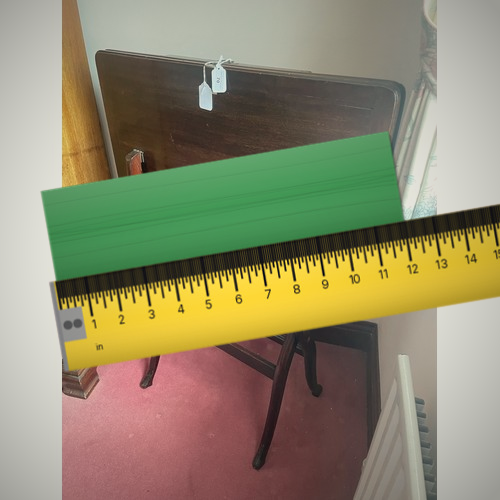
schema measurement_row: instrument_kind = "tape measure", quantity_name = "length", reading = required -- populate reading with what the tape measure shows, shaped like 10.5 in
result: 12 in
